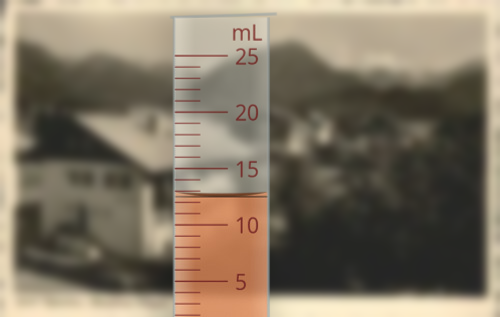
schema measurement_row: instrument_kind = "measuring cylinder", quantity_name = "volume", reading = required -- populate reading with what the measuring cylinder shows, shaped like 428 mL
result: 12.5 mL
